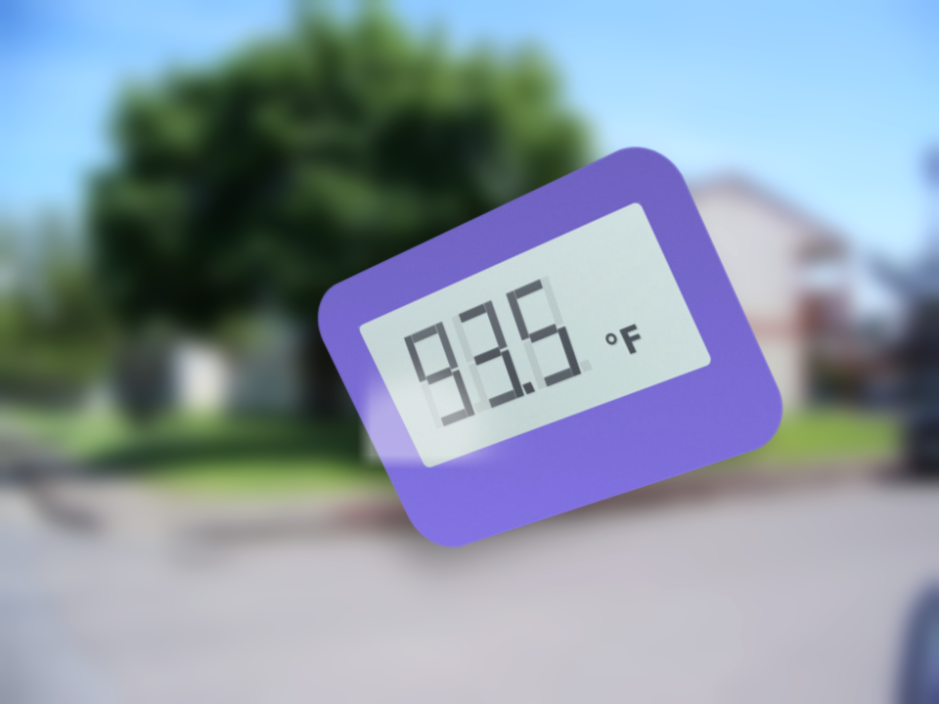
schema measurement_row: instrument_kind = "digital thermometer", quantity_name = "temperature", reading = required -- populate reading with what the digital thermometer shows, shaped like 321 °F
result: 93.5 °F
